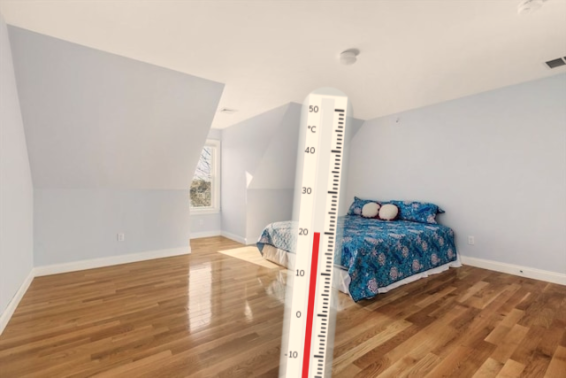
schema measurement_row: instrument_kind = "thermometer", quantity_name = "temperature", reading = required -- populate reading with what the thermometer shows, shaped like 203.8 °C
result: 20 °C
